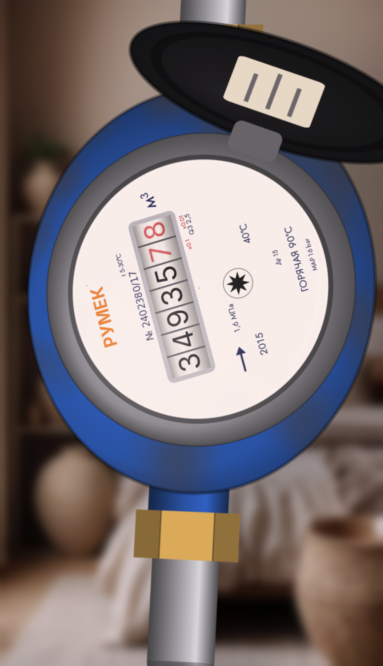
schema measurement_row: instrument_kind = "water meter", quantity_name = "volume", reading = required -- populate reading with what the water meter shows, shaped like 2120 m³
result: 34935.78 m³
